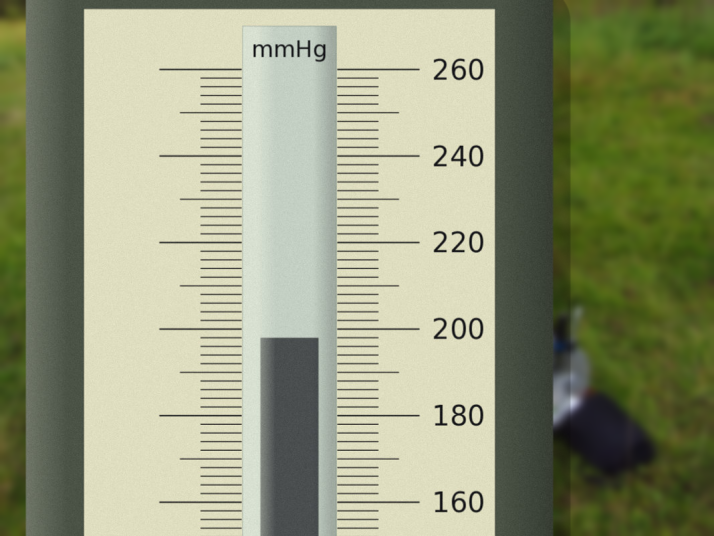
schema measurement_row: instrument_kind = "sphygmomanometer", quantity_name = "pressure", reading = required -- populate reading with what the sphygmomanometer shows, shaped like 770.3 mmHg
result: 198 mmHg
